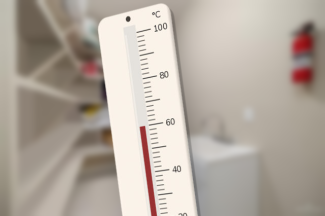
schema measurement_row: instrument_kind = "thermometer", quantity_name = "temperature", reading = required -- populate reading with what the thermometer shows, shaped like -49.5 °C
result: 60 °C
